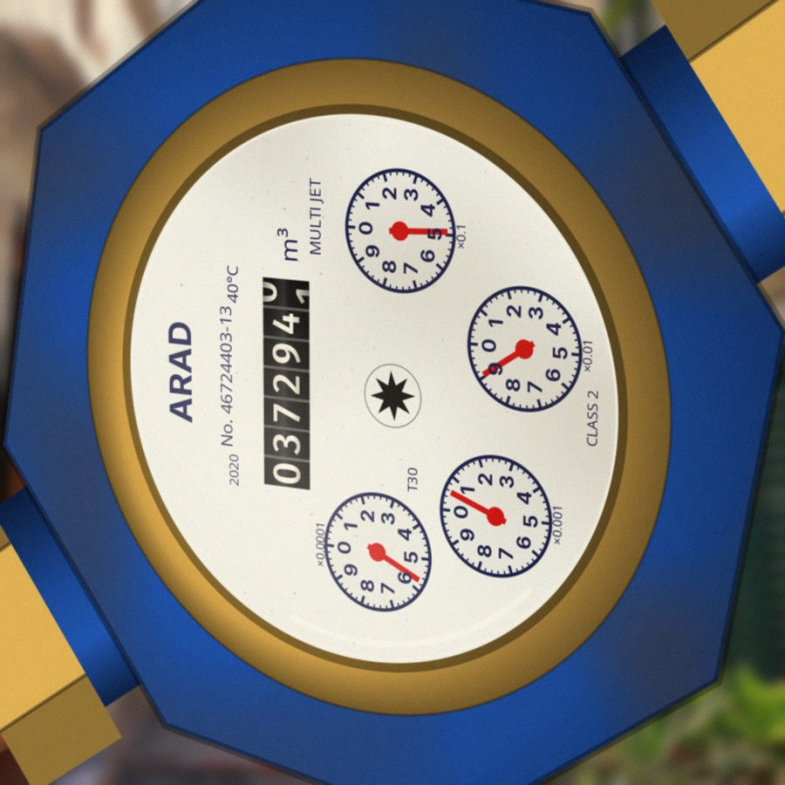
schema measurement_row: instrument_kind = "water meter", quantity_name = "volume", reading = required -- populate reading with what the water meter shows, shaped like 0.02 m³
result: 372940.4905 m³
